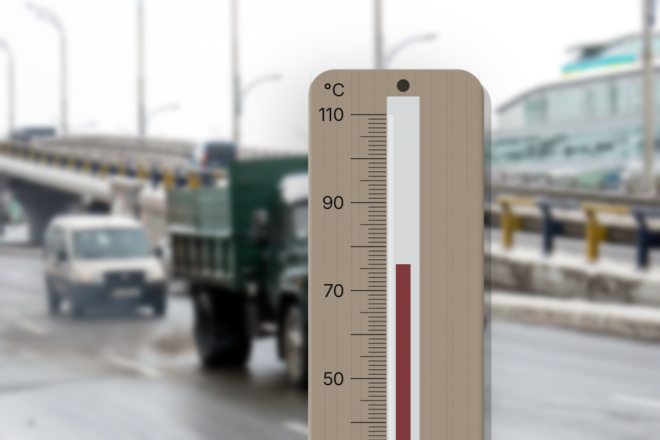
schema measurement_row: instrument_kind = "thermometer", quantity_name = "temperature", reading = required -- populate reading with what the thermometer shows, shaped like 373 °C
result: 76 °C
